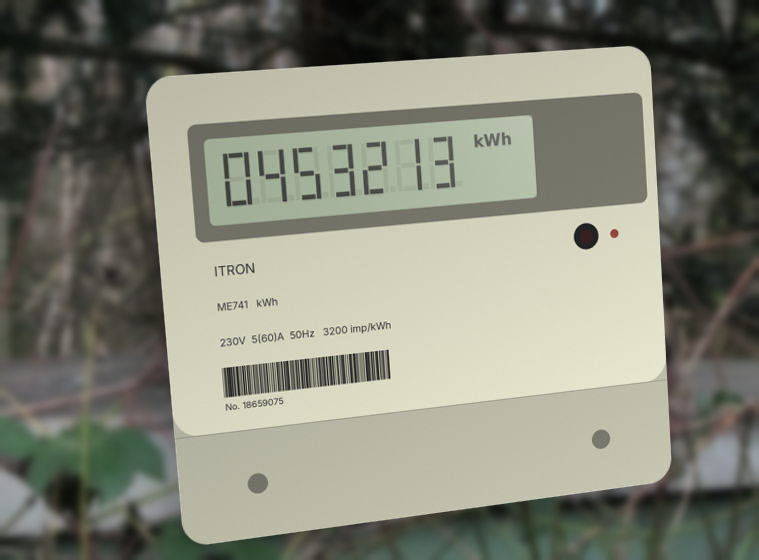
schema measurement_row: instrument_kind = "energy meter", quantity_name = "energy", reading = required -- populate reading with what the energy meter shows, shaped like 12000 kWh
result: 453213 kWh
